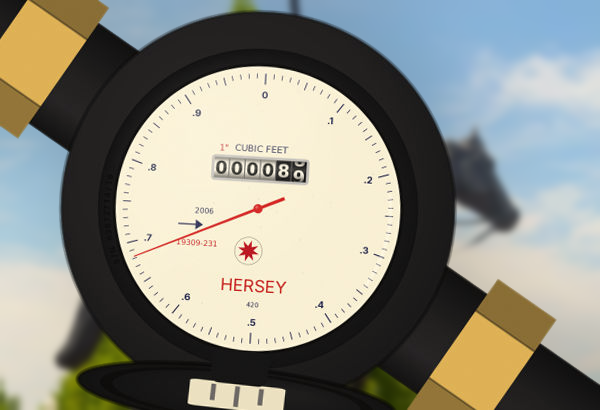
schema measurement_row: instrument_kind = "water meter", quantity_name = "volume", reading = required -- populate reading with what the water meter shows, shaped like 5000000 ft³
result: 88.68 ft³
